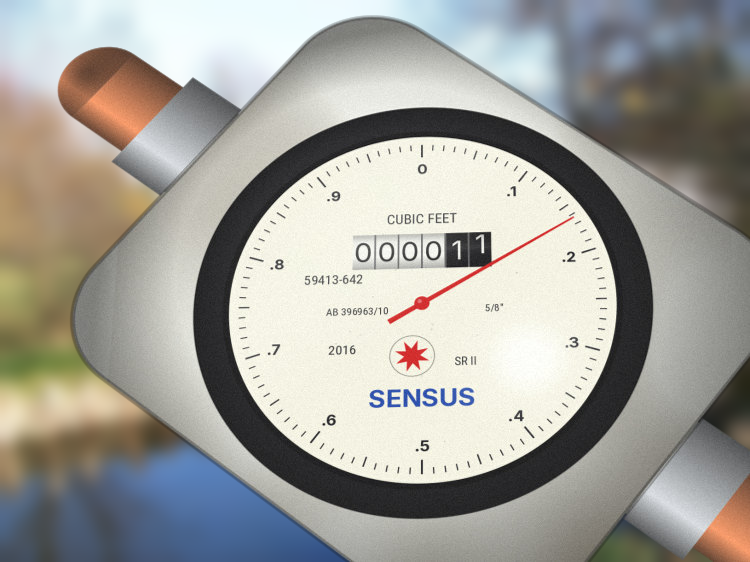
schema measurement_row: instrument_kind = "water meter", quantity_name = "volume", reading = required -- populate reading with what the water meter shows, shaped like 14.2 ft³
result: 11.16 ft³
